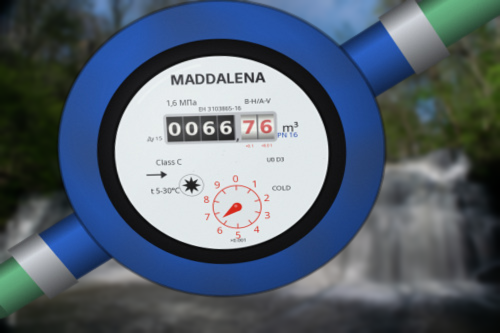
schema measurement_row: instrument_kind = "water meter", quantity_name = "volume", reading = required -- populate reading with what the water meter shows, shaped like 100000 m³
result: 66.766 m³
